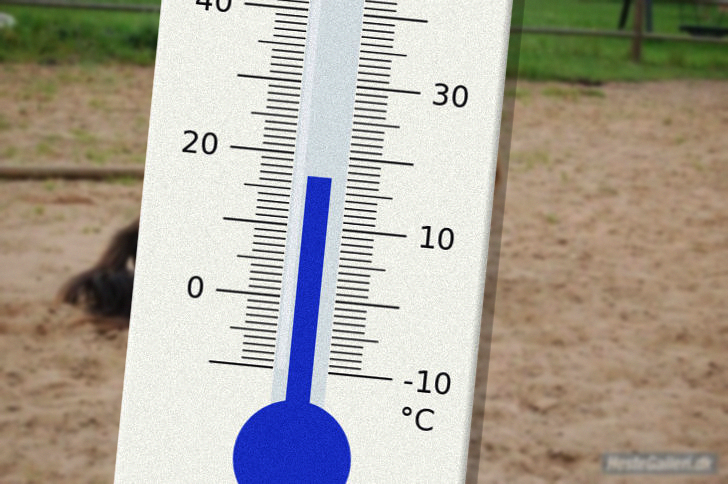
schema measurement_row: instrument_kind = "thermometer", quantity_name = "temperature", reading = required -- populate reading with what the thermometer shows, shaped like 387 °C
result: 17 °C
